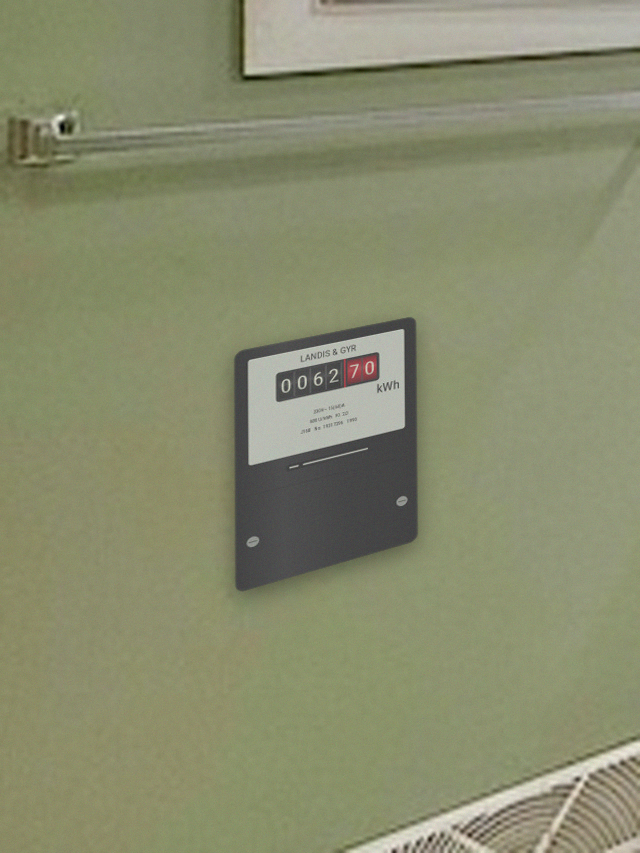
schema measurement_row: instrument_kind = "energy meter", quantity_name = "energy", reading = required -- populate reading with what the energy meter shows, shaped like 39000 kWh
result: 62.70 kWh
